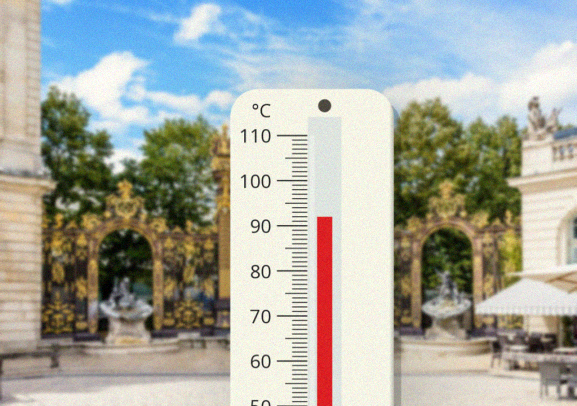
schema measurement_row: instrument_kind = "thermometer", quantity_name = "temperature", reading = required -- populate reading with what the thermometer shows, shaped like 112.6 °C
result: 92 °C
